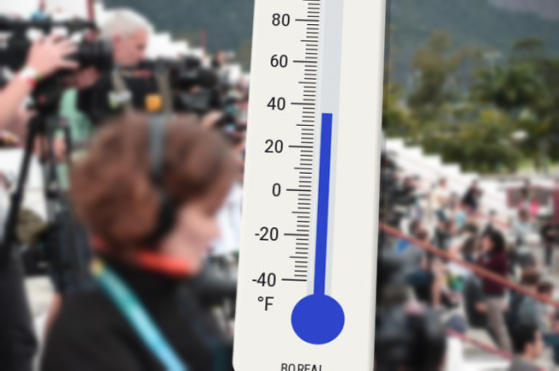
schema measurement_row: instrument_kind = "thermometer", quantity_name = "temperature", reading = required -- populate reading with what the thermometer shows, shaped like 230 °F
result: 36 °F
